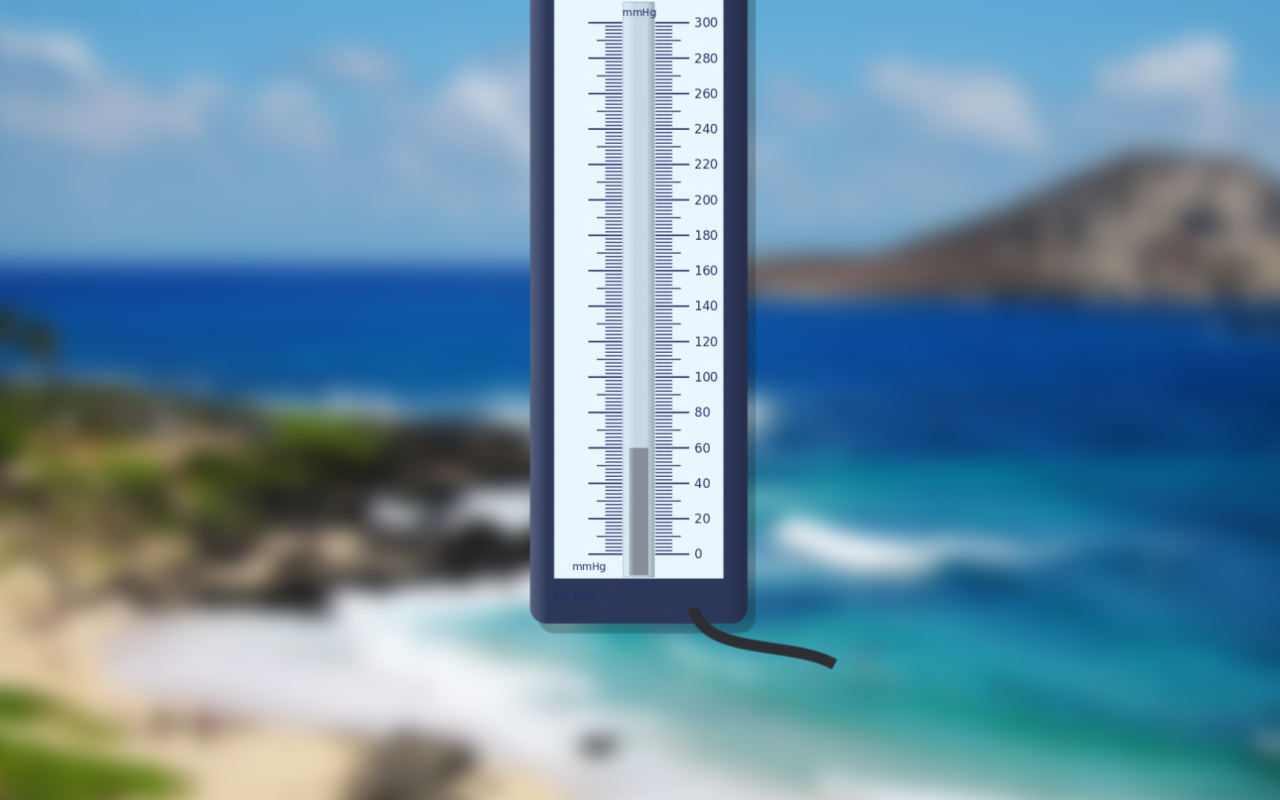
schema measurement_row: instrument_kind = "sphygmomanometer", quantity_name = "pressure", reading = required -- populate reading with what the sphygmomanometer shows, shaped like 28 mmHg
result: 60 mmHg
